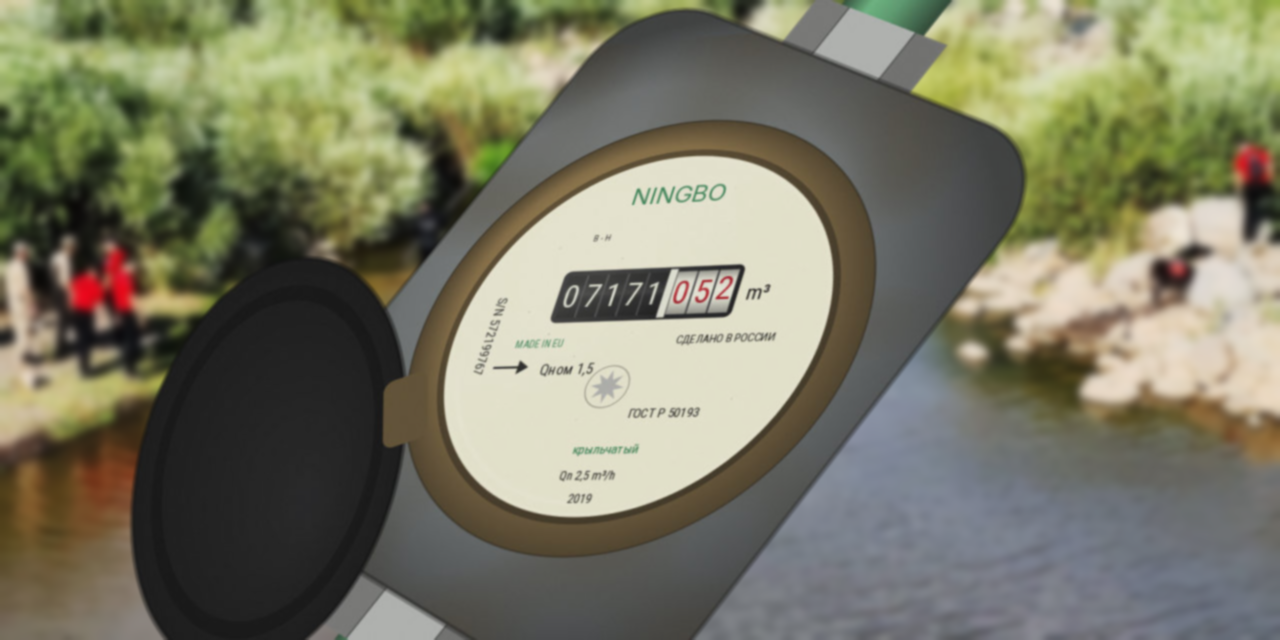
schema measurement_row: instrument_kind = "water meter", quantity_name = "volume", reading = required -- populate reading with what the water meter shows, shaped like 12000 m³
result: 7171.052 m³
